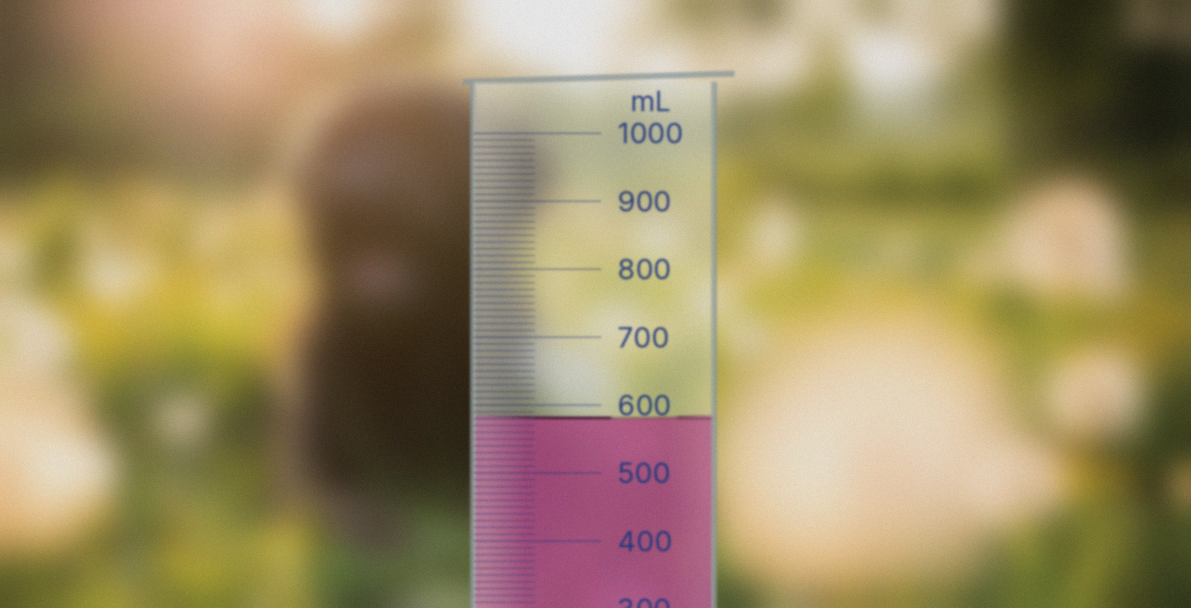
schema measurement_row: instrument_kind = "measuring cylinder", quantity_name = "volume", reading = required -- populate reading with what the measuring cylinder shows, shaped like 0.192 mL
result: 580 mL
